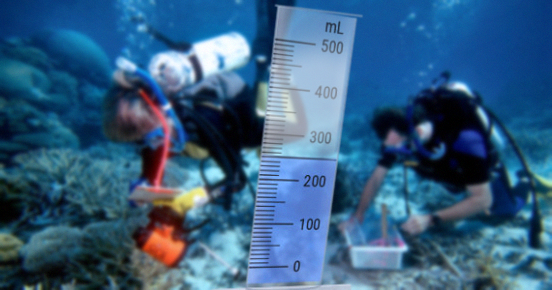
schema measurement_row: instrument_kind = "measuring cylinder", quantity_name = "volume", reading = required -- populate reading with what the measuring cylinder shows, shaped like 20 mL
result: 250 mL
